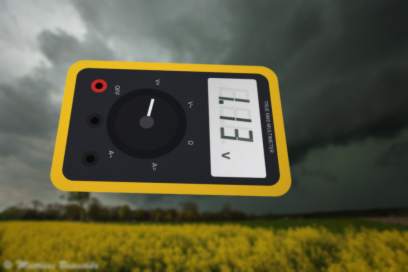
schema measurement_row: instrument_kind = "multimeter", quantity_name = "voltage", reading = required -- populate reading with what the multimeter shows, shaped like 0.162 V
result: 1.13 V
